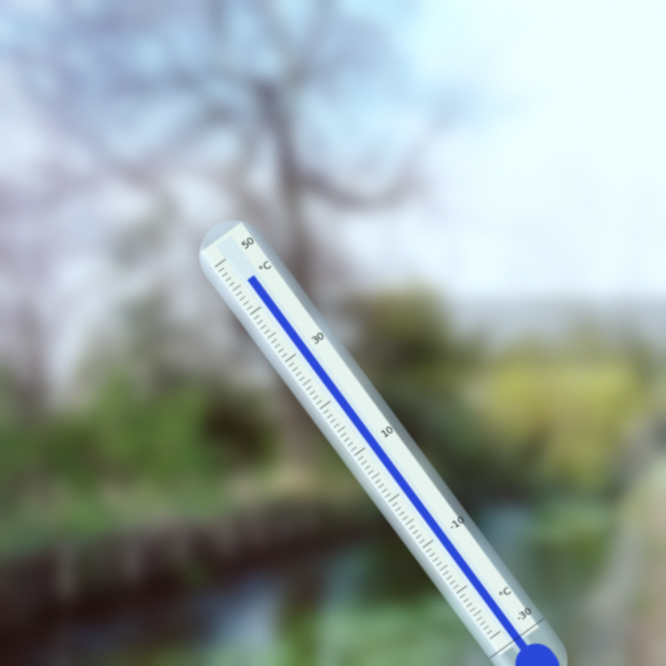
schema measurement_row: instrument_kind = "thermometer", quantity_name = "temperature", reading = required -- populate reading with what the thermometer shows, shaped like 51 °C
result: 45 °C
